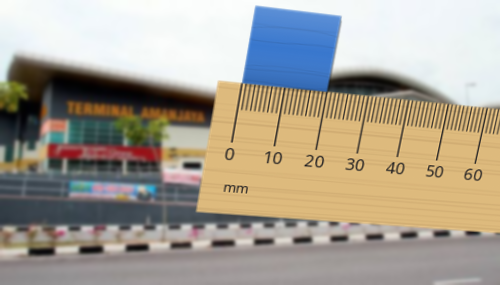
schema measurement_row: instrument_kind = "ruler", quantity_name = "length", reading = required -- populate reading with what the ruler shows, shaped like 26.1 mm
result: 20 mm
